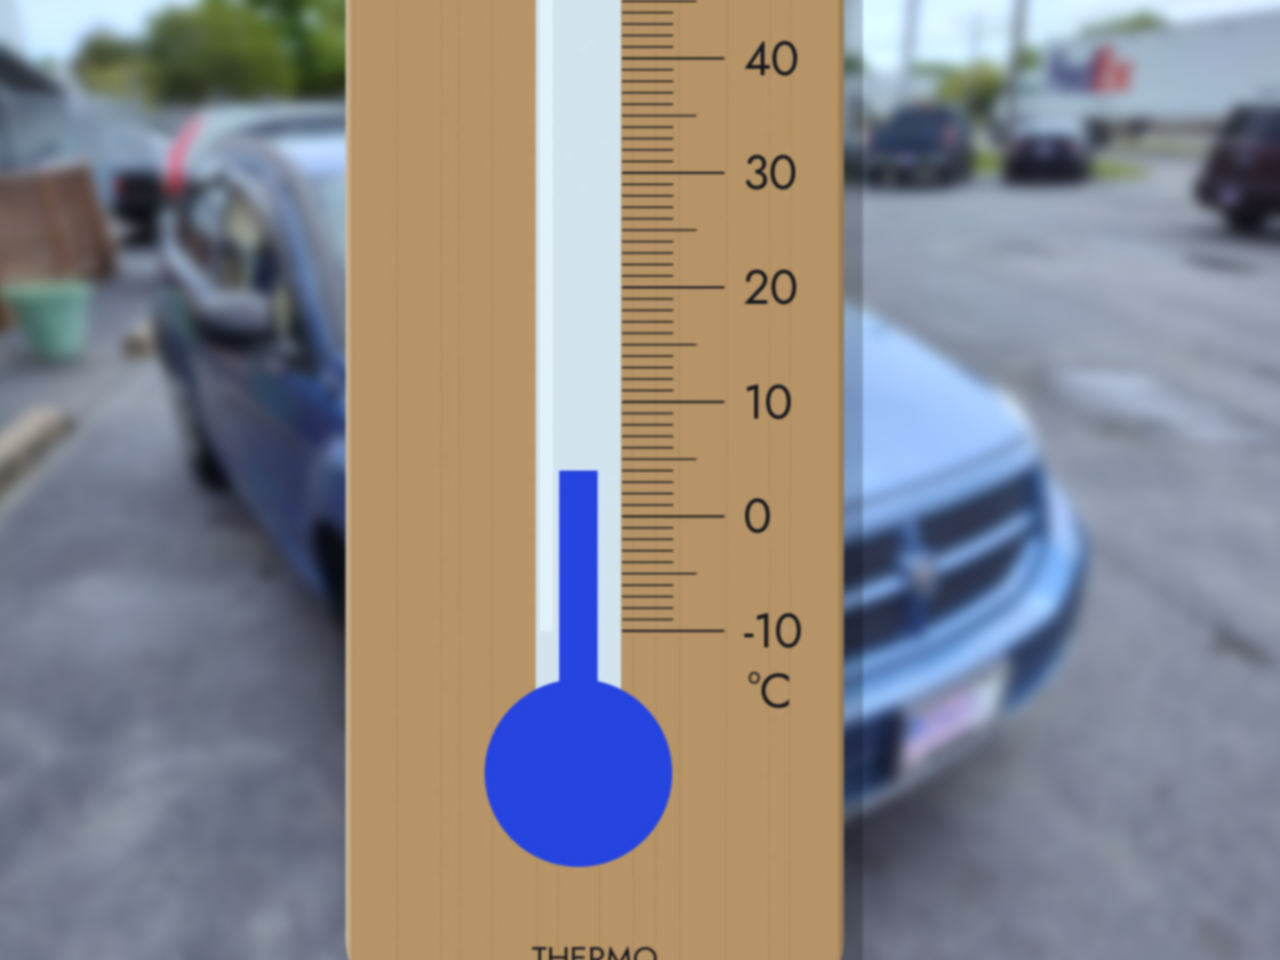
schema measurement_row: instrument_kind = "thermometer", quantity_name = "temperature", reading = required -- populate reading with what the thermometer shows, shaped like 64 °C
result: 4 °C
